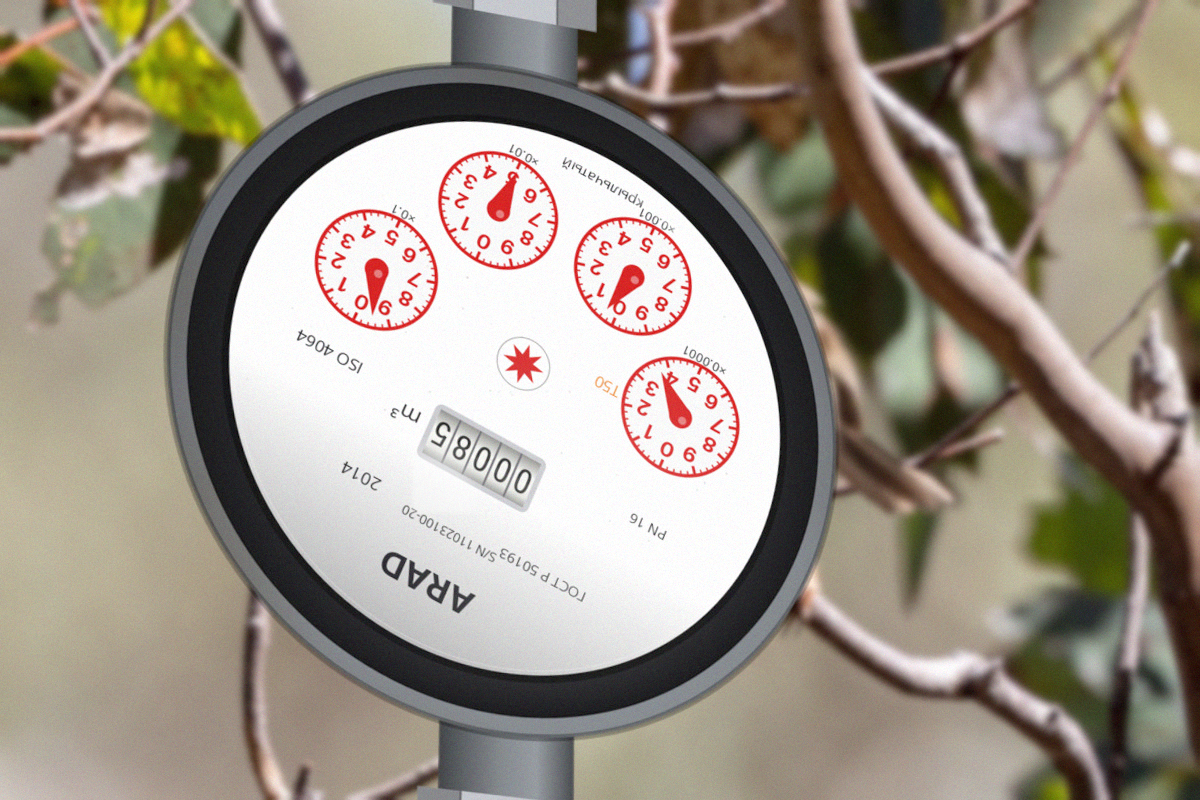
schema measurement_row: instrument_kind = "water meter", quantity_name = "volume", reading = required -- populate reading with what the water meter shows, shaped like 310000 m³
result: 84.9503 m³
